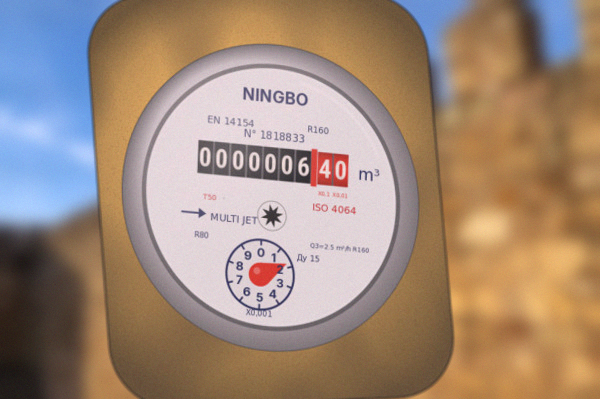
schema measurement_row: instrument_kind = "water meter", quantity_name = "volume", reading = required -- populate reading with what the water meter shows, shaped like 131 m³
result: 6.401 m³
